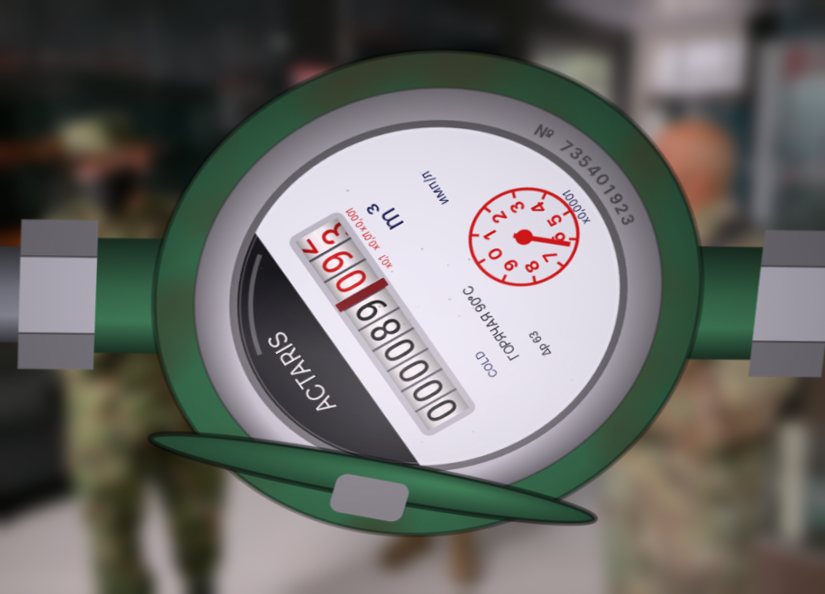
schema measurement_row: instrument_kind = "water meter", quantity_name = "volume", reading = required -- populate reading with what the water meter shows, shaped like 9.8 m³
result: 89.0926 m³
